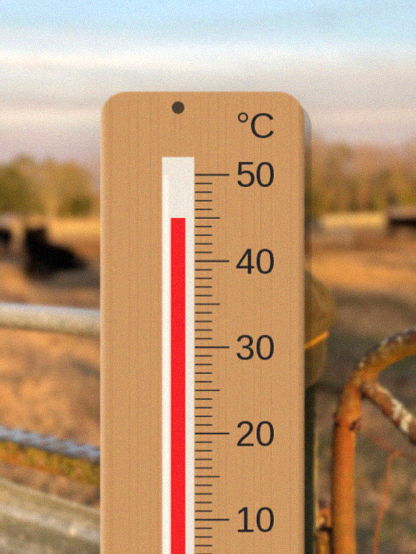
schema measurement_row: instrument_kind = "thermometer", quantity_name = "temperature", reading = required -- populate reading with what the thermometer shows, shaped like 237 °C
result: 45 °C
